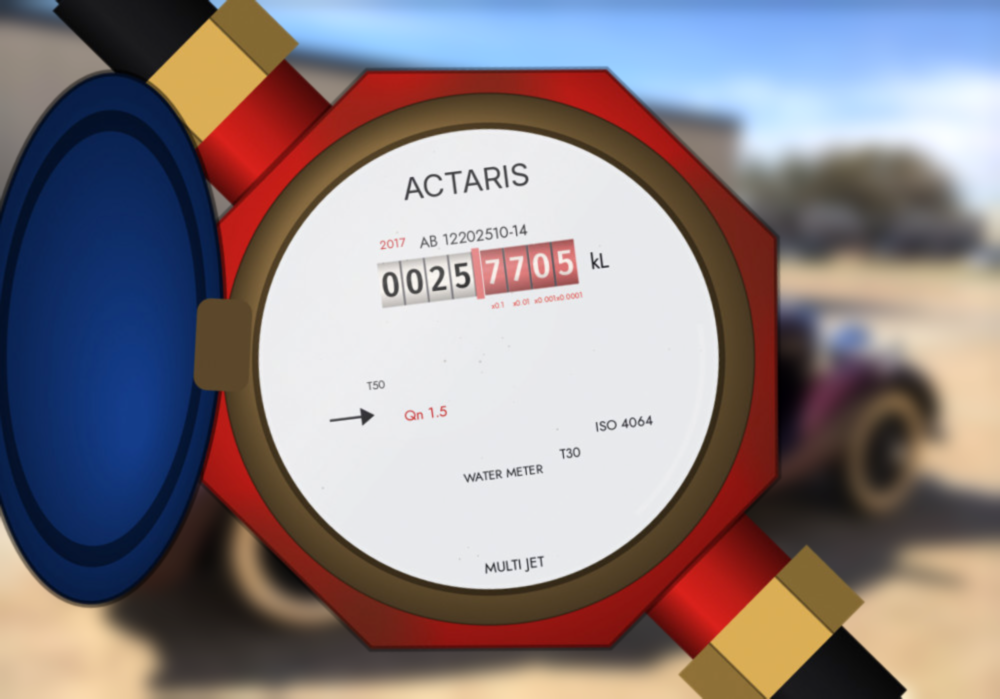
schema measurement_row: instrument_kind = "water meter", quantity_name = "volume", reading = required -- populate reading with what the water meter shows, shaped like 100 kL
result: 25.7705 kL
